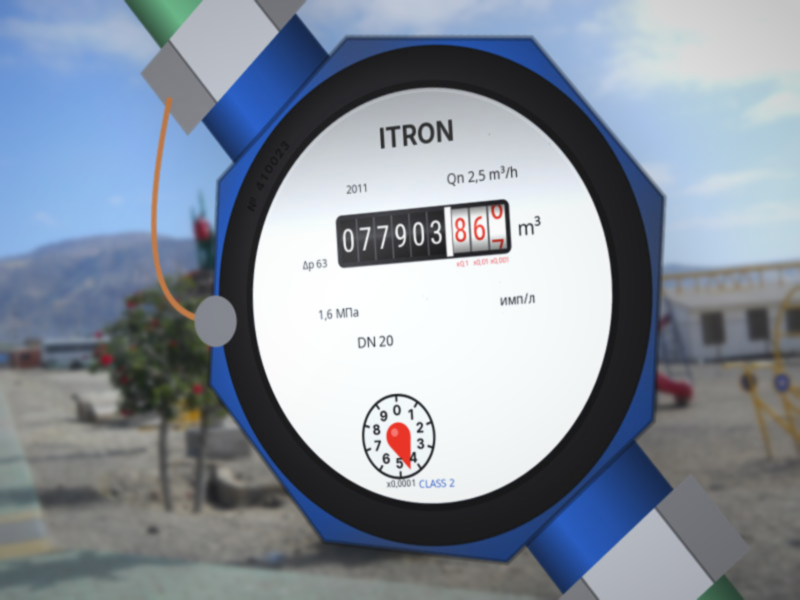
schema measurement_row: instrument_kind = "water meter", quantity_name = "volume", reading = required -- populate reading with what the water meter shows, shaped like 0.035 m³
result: 77903.8664 m³
